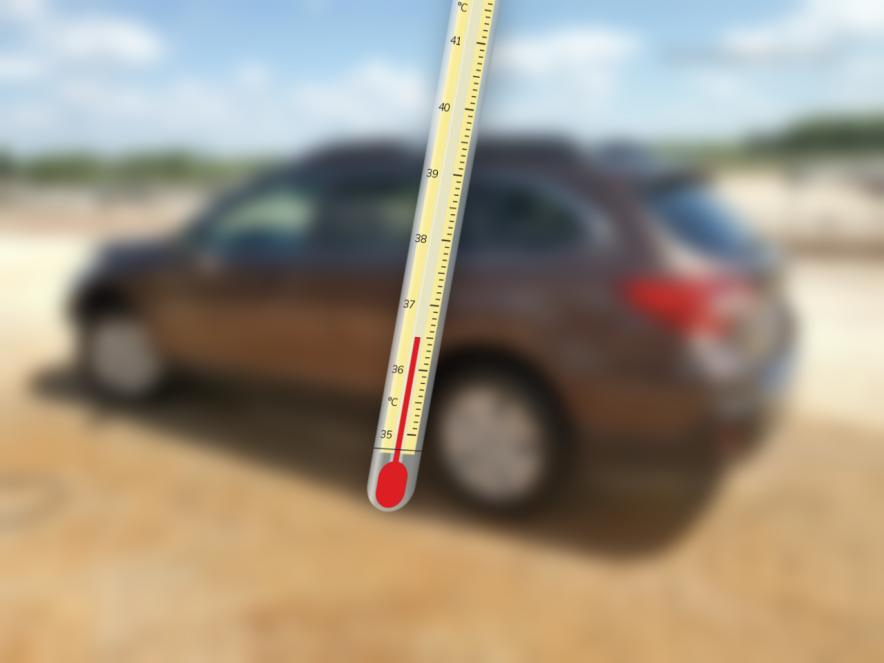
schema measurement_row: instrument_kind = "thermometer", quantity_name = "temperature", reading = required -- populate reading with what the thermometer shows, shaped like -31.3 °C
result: 36.5 °C
